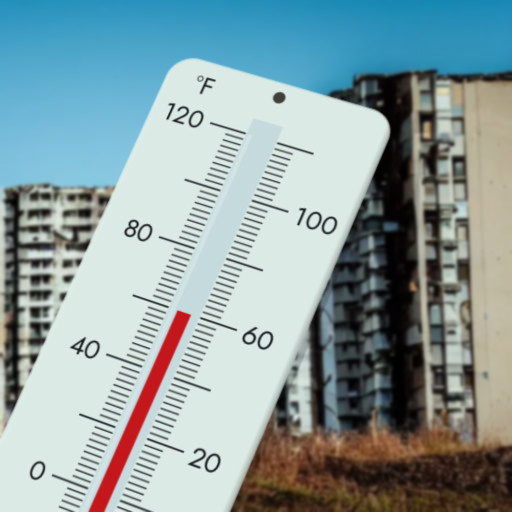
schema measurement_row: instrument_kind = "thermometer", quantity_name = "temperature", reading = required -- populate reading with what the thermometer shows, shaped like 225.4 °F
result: 60 °F
